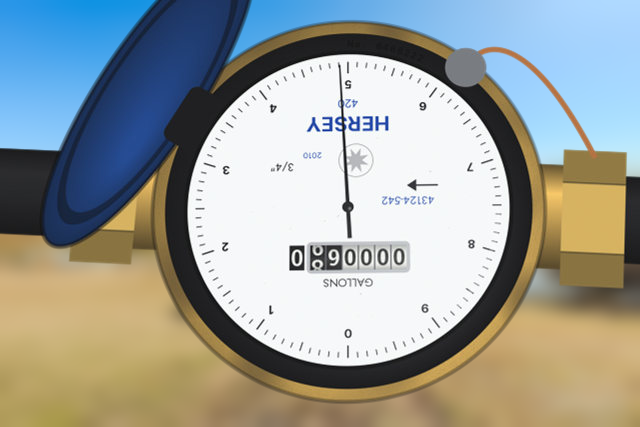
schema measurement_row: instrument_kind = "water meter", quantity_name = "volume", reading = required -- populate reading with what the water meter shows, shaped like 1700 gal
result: 684.9 gal
